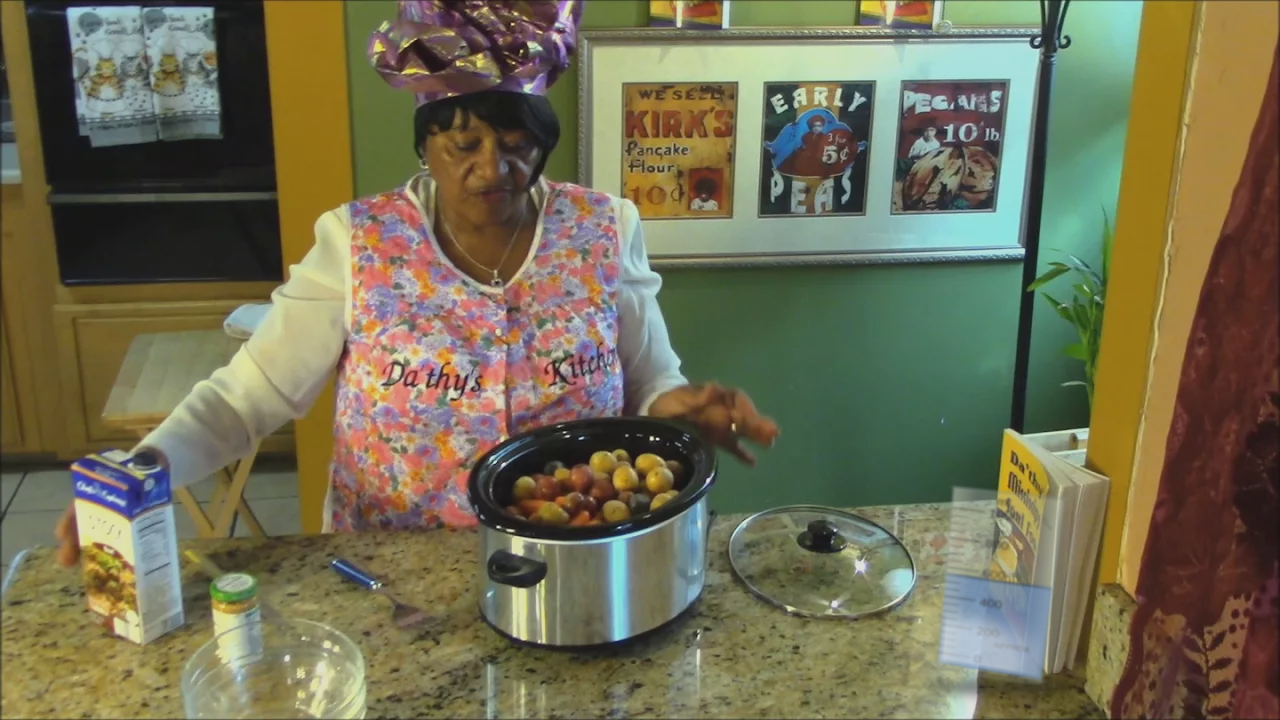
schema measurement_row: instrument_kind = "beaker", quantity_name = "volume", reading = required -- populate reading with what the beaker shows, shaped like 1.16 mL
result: 550 mL
